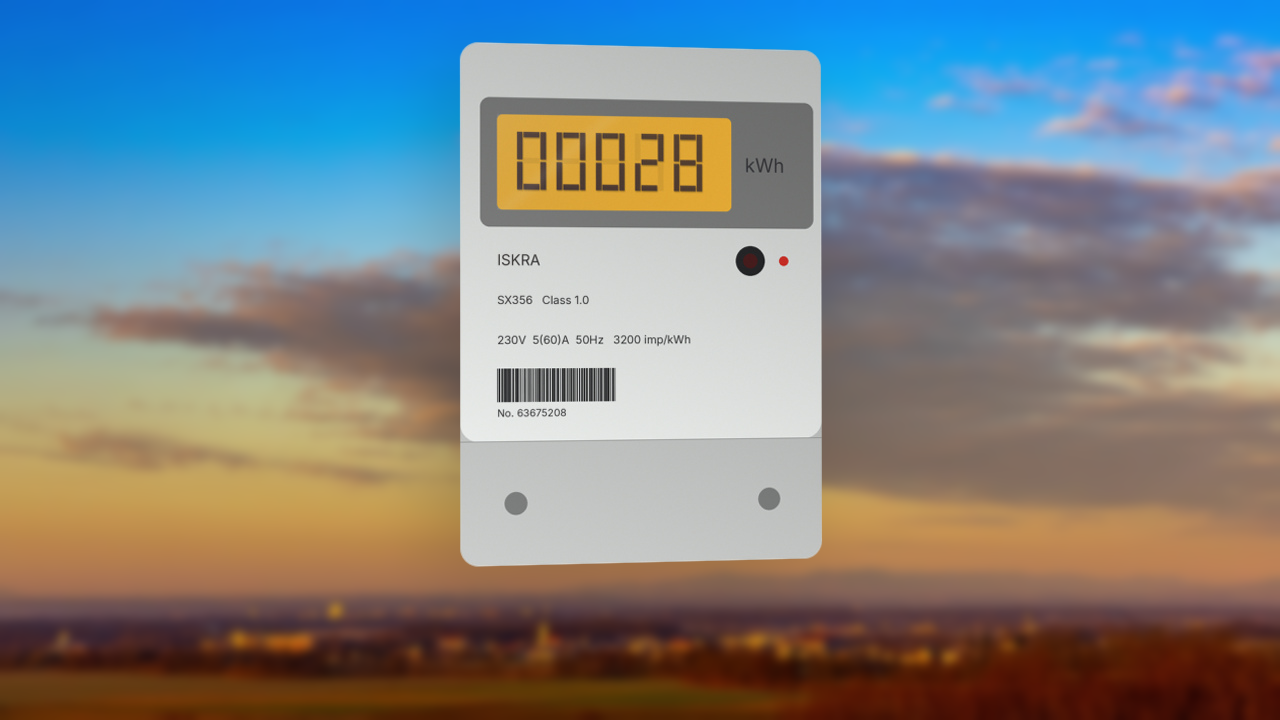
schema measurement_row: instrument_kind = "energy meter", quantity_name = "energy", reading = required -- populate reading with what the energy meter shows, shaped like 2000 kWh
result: 28 kWh
